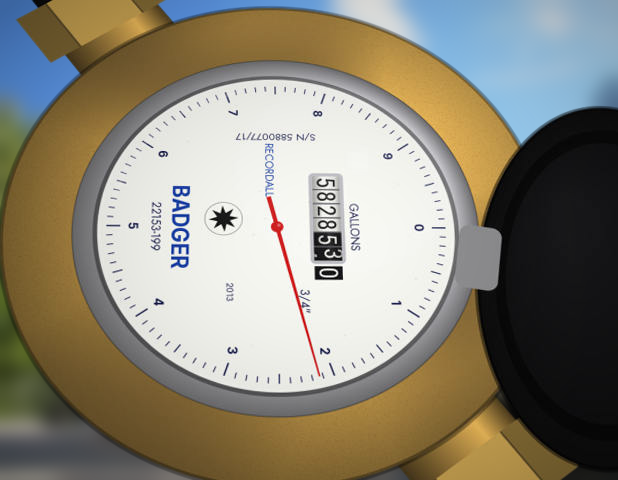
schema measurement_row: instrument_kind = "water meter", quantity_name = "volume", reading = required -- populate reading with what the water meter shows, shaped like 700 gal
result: 5828532.1 gal
